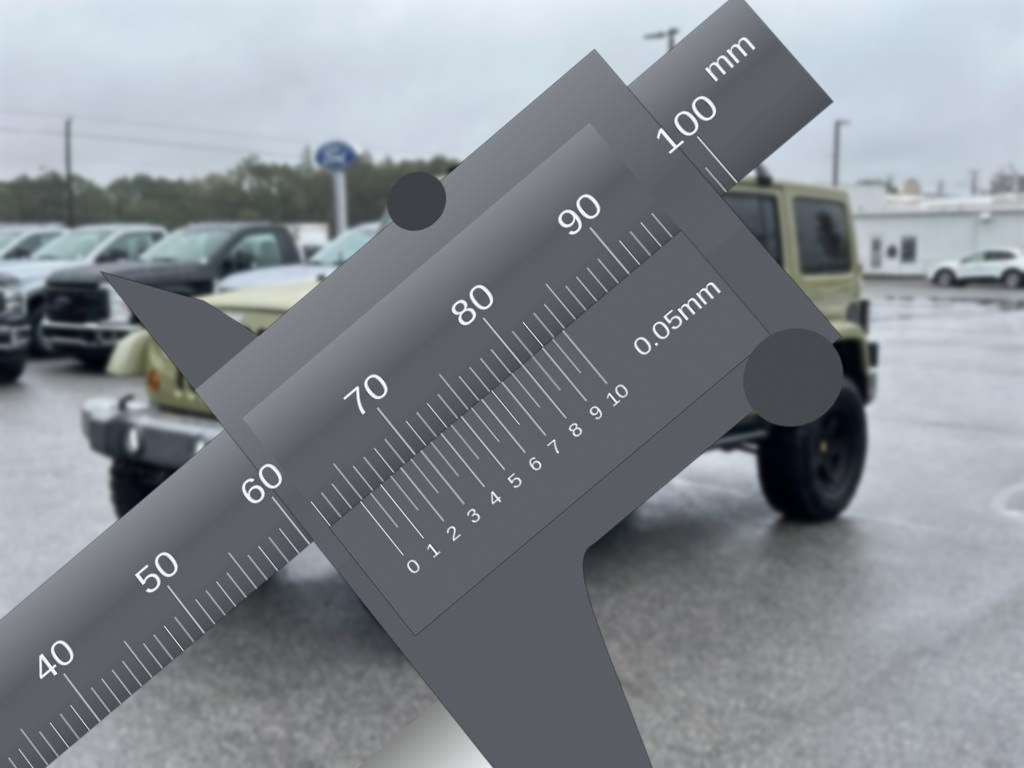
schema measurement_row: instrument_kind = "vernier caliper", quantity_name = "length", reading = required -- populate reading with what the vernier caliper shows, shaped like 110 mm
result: 64.8 mm
